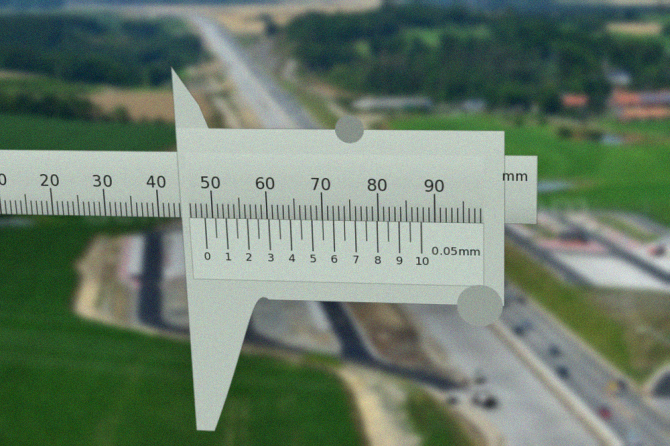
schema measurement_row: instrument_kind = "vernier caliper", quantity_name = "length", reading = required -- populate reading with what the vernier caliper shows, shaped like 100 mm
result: 48.6 mm
